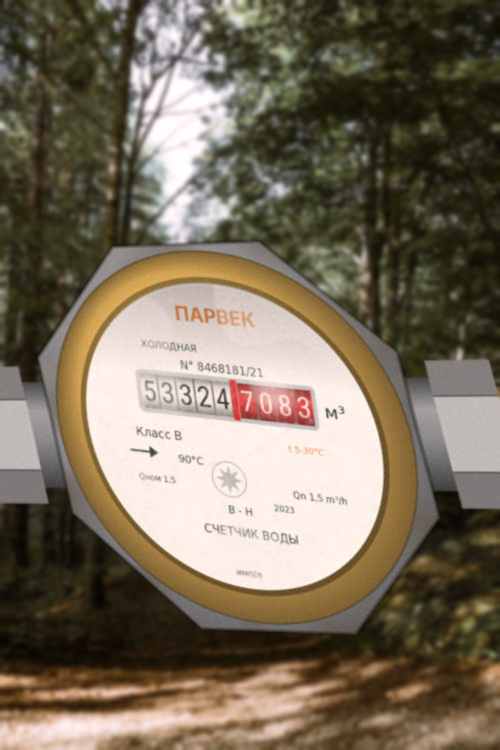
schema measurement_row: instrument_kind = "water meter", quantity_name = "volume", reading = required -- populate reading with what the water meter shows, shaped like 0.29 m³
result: 53324.7083 m³
